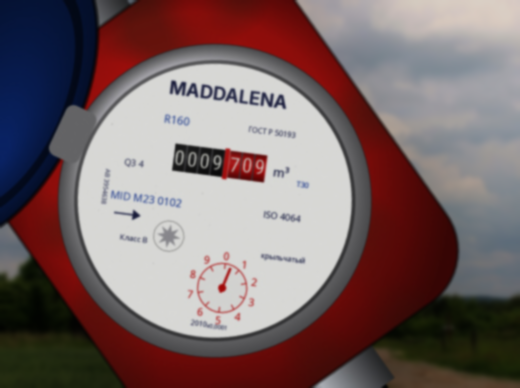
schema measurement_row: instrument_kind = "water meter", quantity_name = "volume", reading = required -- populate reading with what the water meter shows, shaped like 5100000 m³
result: 9.7090 m³
